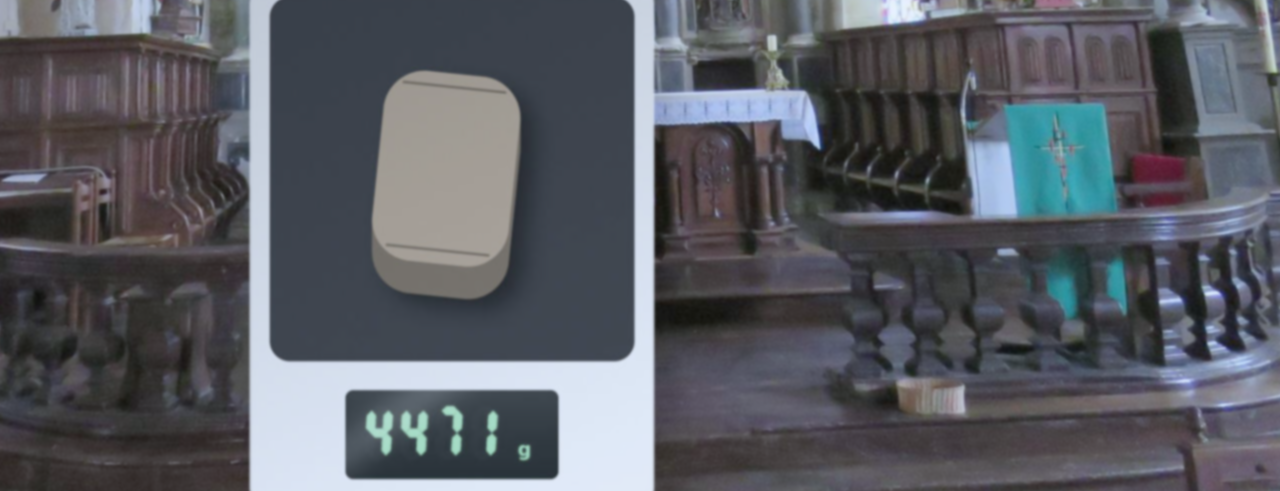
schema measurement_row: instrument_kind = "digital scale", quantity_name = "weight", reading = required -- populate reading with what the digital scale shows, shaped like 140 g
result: 4471 g
